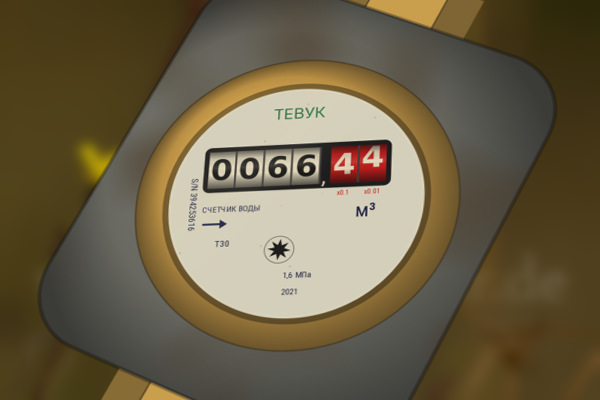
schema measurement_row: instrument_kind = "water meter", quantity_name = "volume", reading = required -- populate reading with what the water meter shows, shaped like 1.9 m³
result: 66.44 m³
